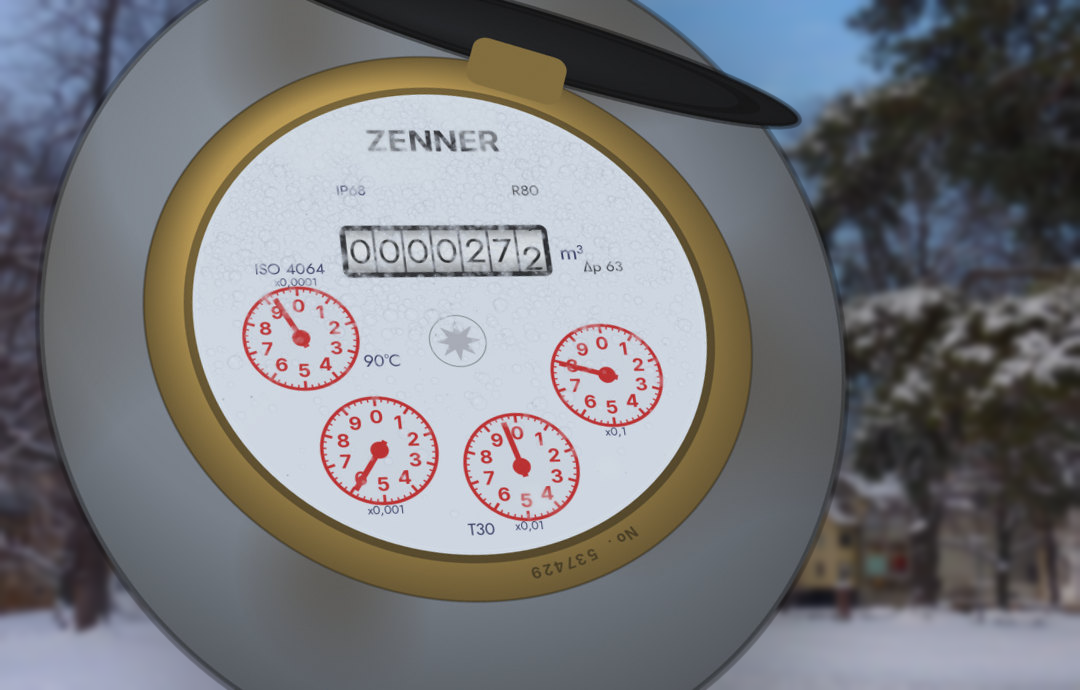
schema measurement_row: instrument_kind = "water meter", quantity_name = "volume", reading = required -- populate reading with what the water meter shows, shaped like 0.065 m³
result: 271.7959 m³
